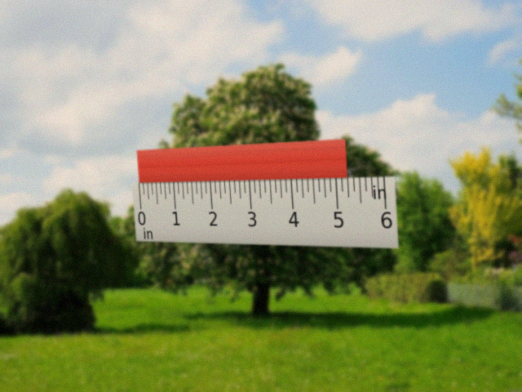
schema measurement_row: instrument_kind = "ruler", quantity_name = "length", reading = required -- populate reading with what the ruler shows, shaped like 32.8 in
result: 5.25 in
